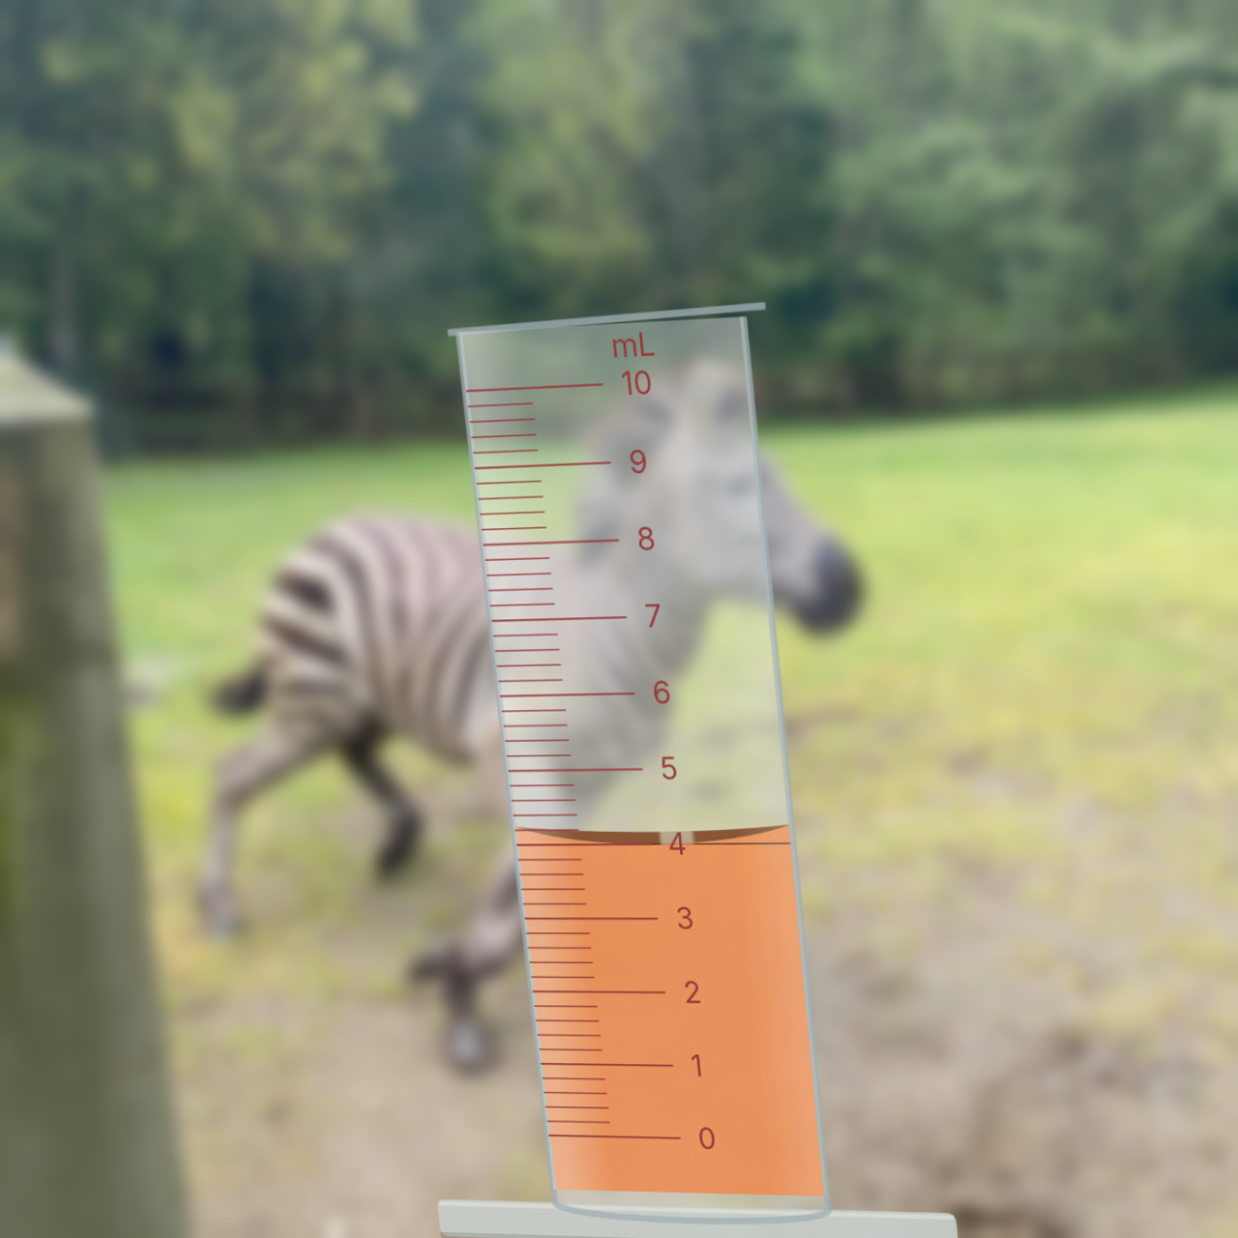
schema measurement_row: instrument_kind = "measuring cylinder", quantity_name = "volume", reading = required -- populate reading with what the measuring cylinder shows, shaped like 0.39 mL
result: 4 mL
